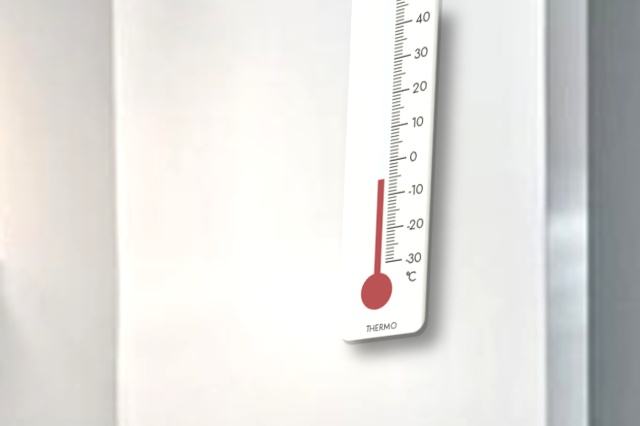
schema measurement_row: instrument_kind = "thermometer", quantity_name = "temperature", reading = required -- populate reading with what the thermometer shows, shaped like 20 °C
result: -5 °C
